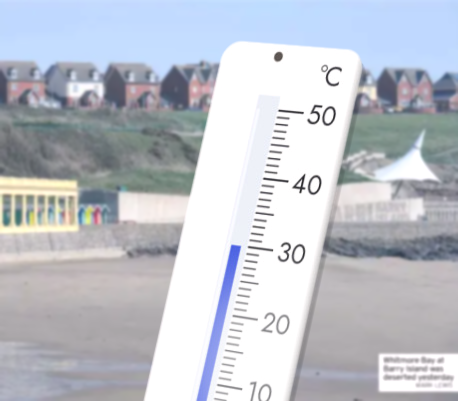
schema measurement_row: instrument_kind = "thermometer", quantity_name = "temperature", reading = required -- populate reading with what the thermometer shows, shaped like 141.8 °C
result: 30 °C
